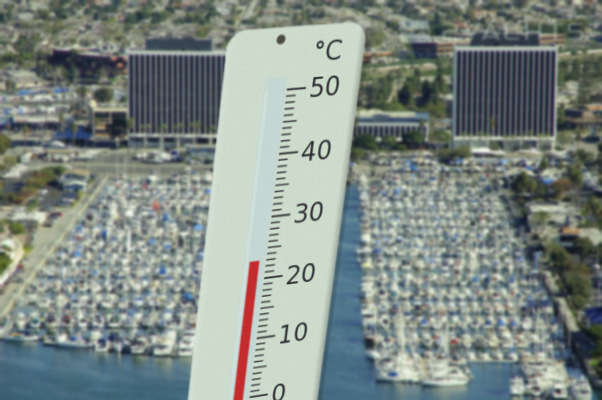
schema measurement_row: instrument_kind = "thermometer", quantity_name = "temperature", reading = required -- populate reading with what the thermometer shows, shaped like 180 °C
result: 23 °C
